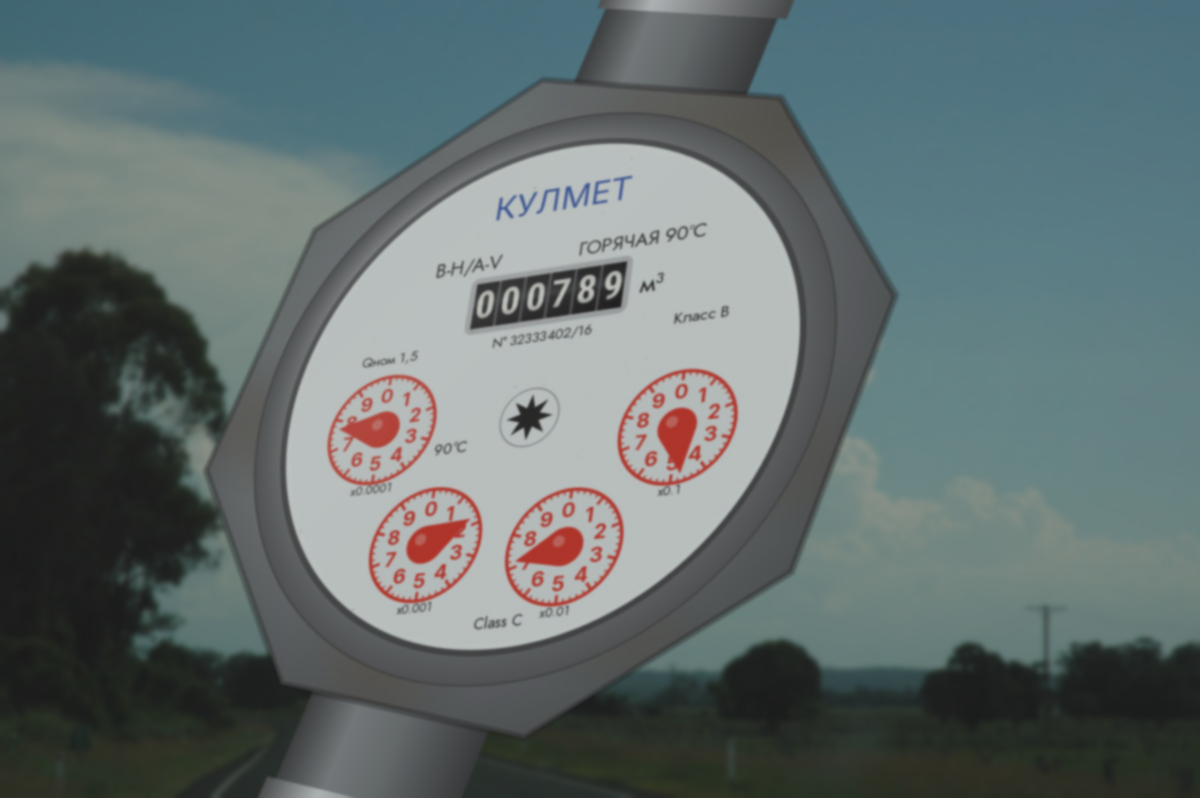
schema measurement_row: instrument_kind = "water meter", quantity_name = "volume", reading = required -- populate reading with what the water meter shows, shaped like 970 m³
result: 789.4717 m³
